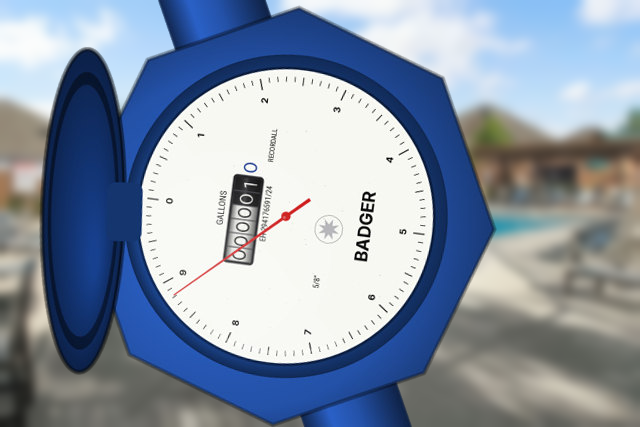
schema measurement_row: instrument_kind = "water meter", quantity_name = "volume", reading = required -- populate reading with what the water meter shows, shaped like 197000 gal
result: 8.8 gal
